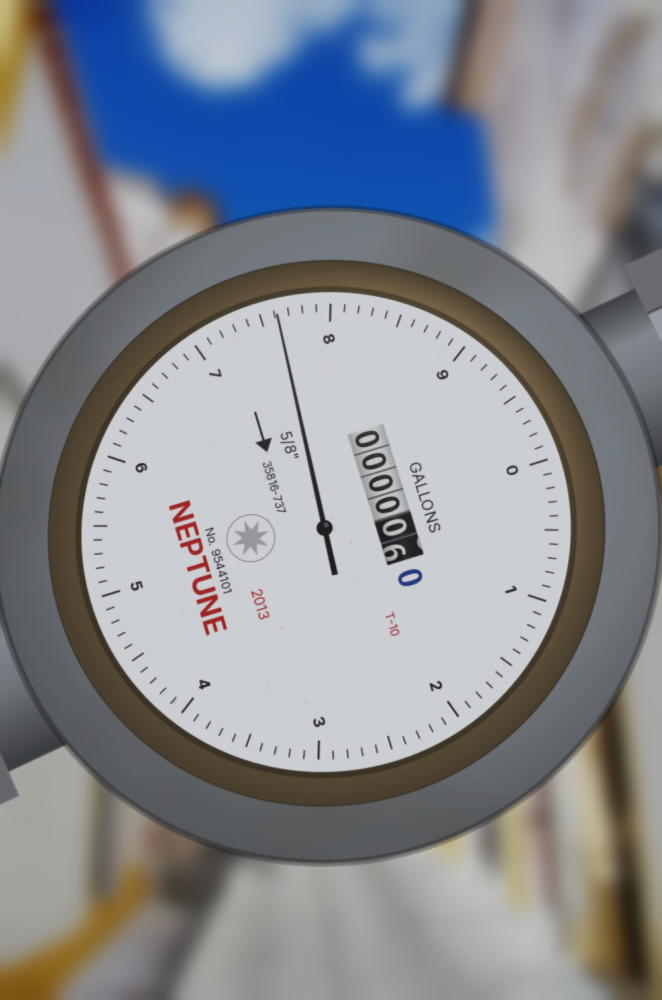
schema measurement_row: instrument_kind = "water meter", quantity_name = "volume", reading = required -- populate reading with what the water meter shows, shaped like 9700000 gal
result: 57.6 gal
